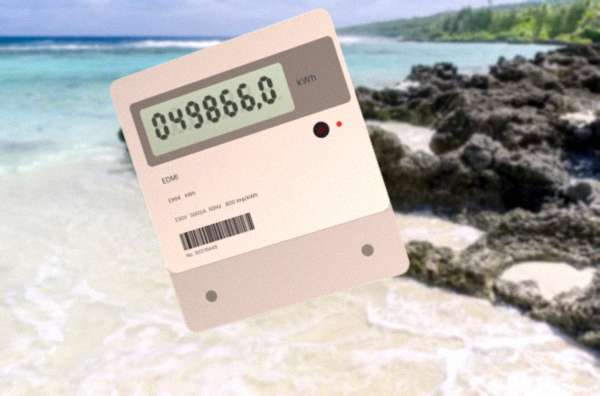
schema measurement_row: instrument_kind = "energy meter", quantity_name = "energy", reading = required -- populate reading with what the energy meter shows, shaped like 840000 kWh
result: 49866.0 kWh
